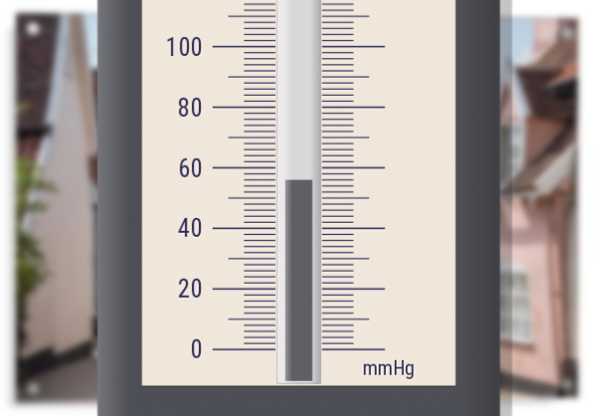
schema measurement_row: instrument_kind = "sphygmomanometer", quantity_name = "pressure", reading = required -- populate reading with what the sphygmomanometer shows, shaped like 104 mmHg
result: 56 mmHg
